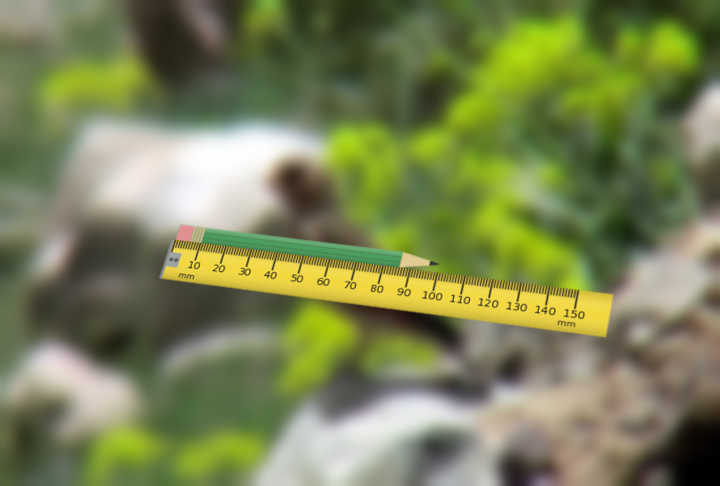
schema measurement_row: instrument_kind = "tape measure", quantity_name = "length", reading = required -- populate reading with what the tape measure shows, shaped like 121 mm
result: 100 mm
